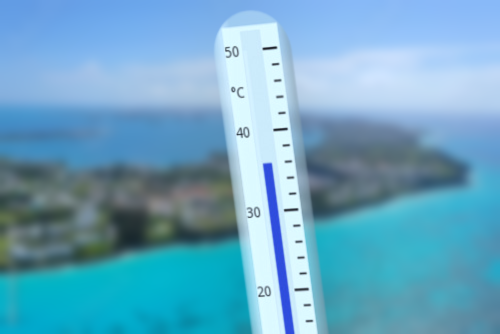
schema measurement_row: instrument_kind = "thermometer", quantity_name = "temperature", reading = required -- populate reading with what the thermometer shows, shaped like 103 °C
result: 36 °C
